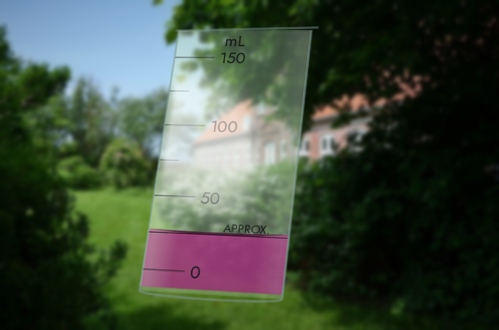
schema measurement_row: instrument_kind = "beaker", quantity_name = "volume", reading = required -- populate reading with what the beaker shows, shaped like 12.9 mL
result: 25 mL
